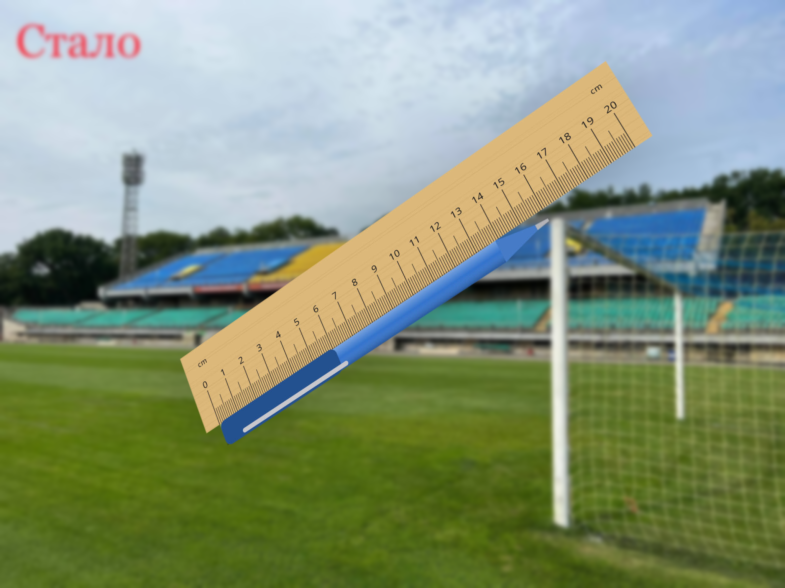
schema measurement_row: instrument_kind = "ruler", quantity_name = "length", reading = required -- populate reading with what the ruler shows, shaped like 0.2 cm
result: 16 cm
